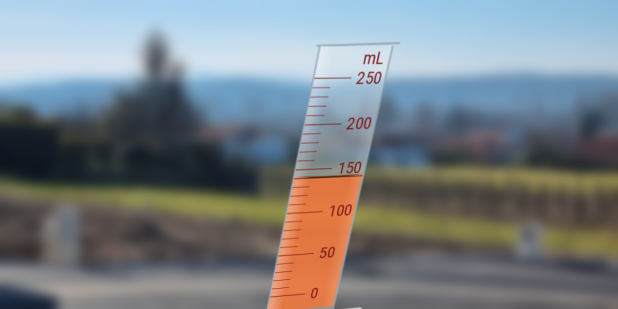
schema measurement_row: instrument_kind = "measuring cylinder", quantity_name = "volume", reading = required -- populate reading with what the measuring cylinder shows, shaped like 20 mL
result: 140 mL
